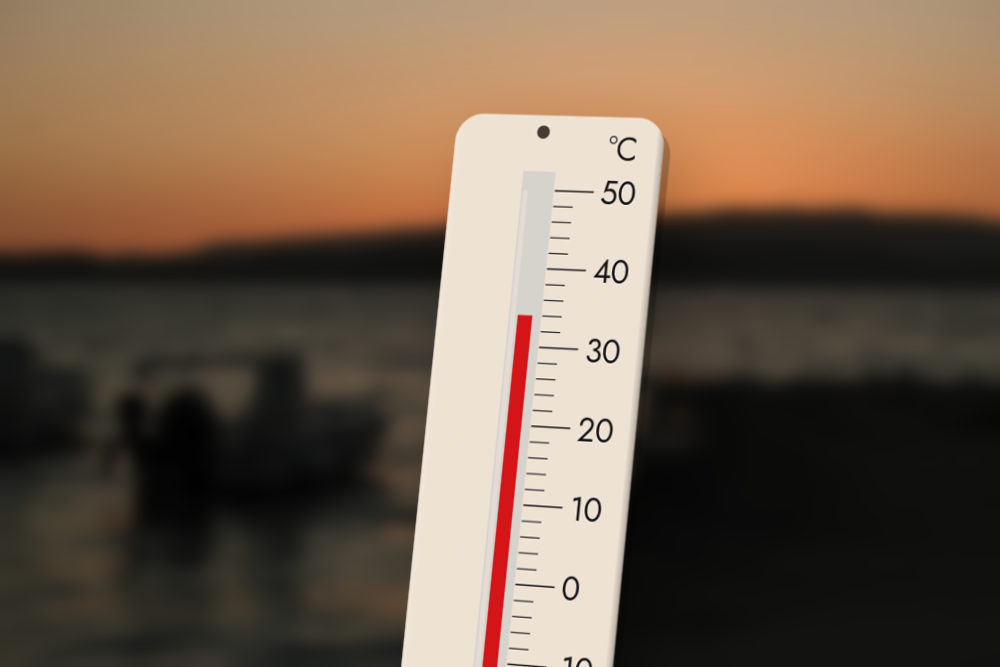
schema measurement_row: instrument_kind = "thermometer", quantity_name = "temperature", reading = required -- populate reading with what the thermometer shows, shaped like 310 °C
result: 34 °C
